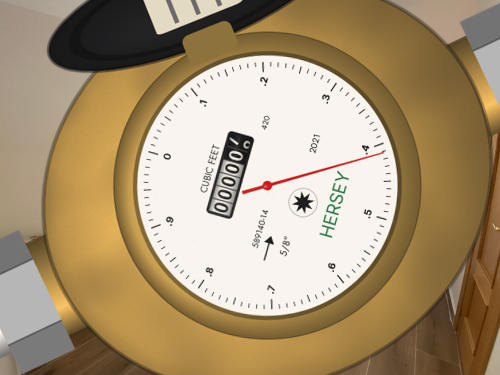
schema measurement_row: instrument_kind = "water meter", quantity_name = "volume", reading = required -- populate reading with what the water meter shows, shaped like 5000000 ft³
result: 7.41 ft³
